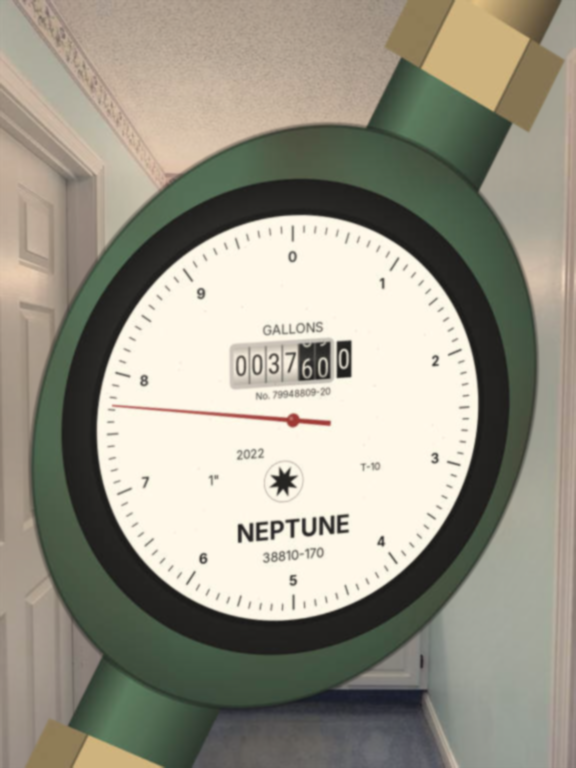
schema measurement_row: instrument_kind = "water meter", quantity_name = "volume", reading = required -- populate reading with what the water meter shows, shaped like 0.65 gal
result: 37597.7 gal
